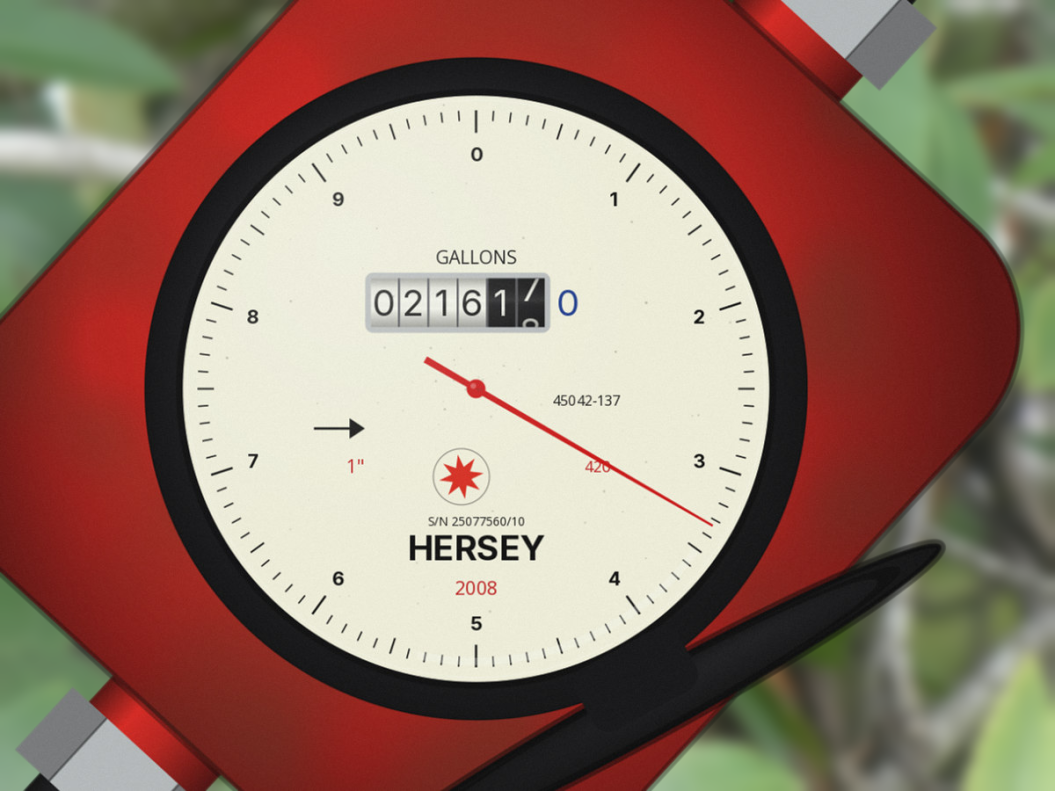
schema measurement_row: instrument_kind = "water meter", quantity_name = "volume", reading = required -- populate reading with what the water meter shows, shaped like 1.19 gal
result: 216173.3 gal
